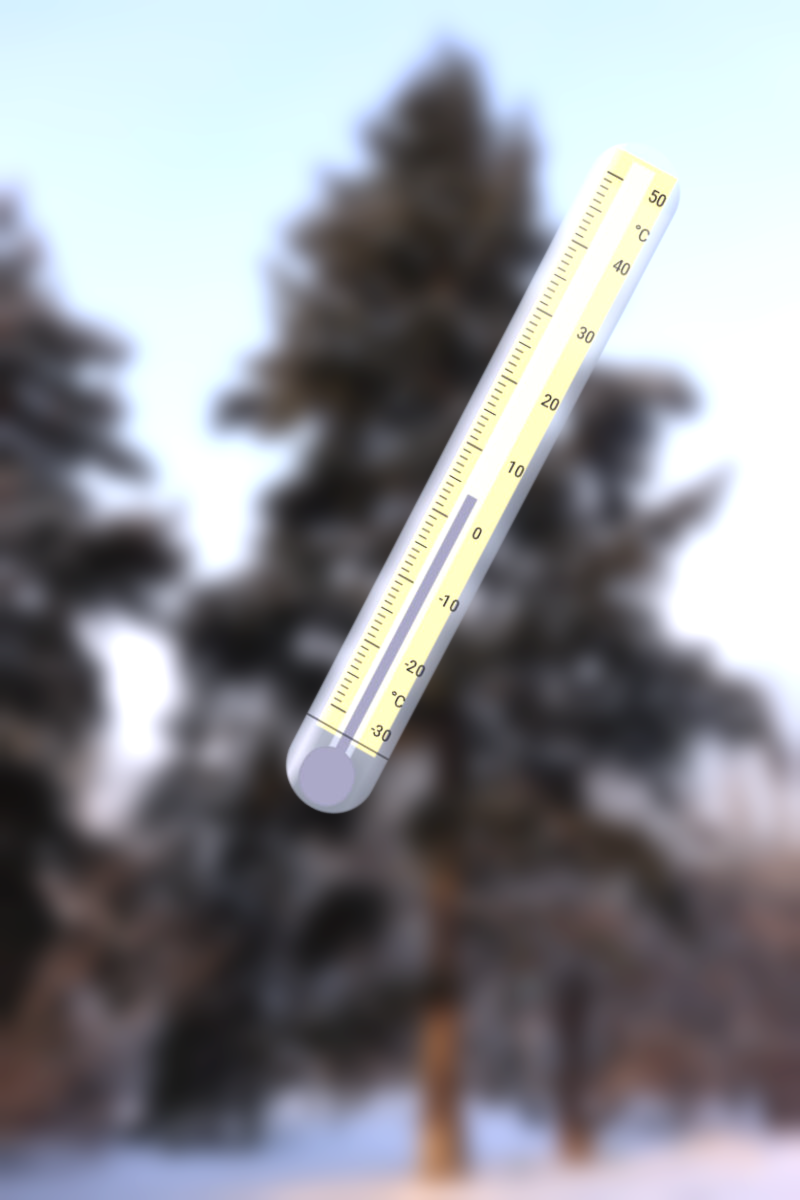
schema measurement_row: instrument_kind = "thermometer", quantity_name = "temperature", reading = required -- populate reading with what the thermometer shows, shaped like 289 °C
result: 4 °C
